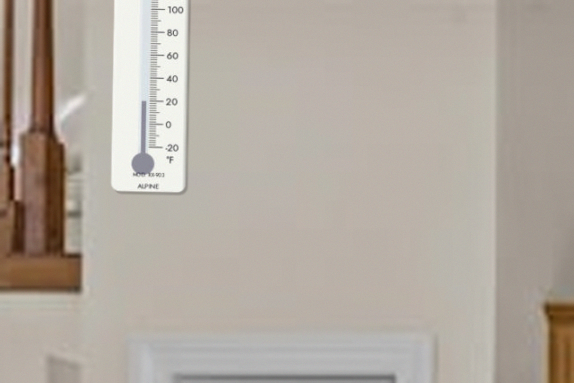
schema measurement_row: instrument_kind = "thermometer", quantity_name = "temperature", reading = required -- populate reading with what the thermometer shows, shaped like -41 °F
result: 20 °F
